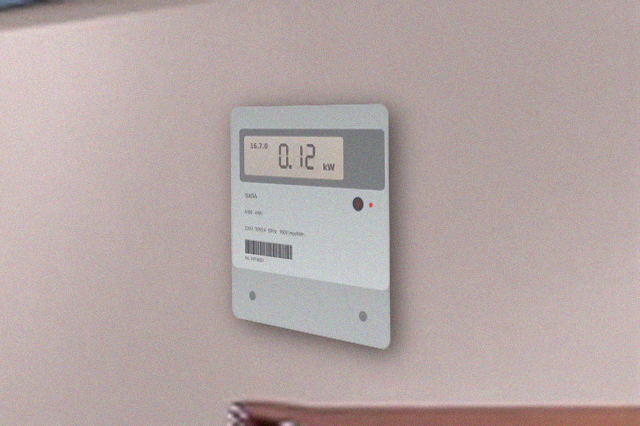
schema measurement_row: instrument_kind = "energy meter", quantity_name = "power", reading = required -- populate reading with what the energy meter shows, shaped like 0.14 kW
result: 0.12 kW
